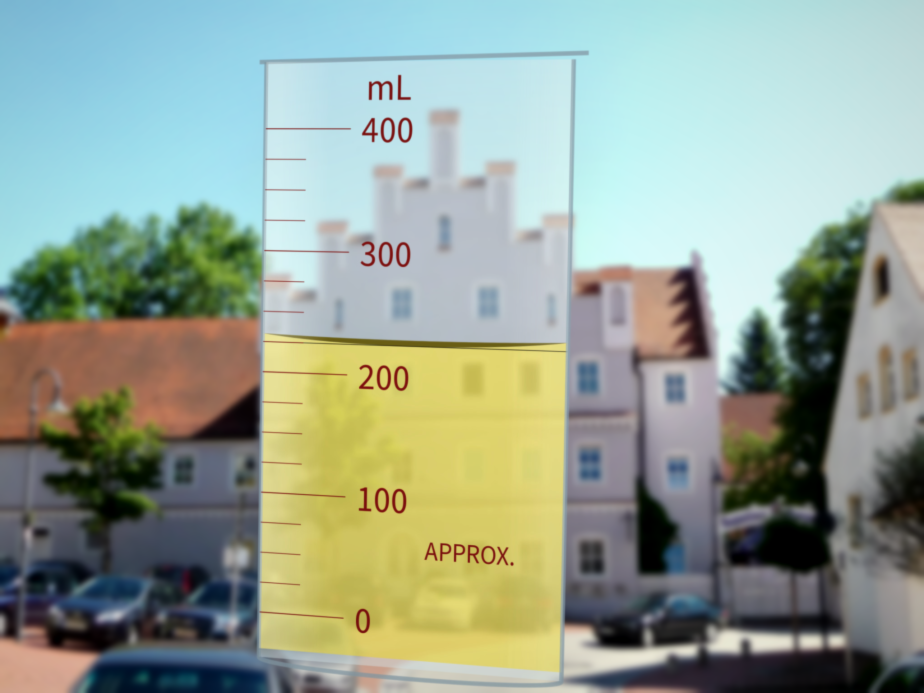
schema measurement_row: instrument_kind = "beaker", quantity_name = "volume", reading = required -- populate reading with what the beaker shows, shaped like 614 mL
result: 225 mL
